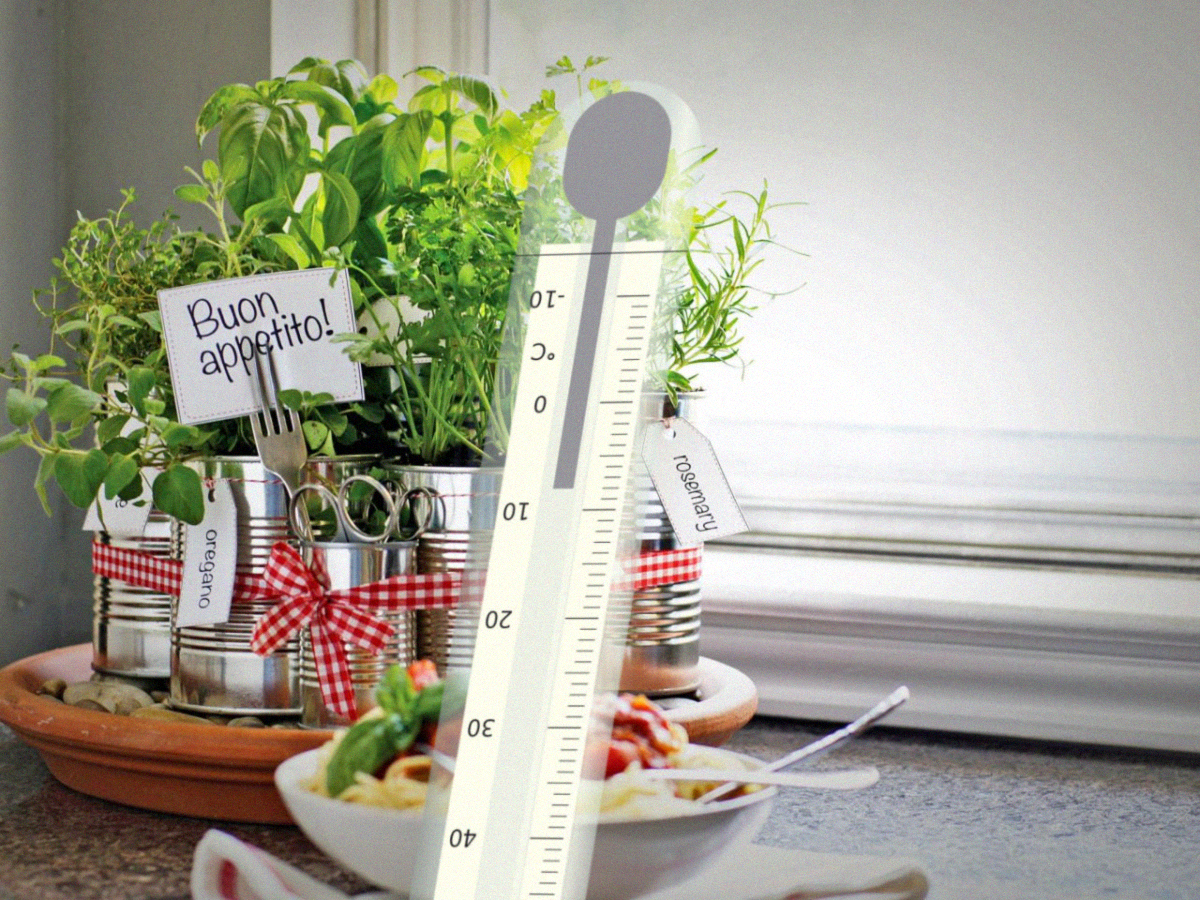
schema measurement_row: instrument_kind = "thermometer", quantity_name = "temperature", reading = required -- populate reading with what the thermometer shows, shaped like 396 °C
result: 8 °C
